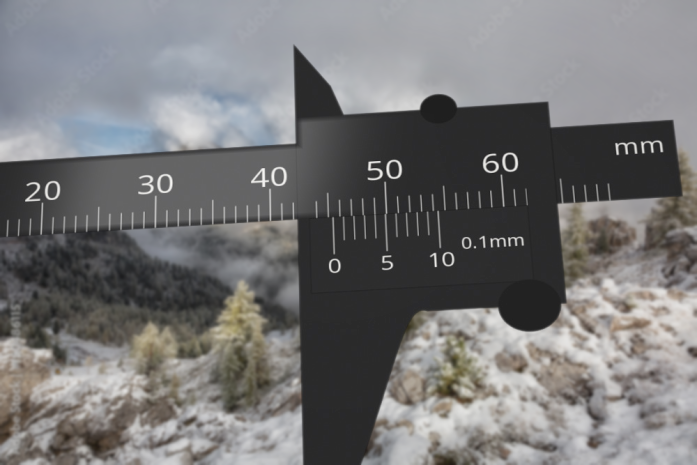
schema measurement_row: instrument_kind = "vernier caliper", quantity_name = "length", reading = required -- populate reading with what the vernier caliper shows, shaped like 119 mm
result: 45.4 mm
